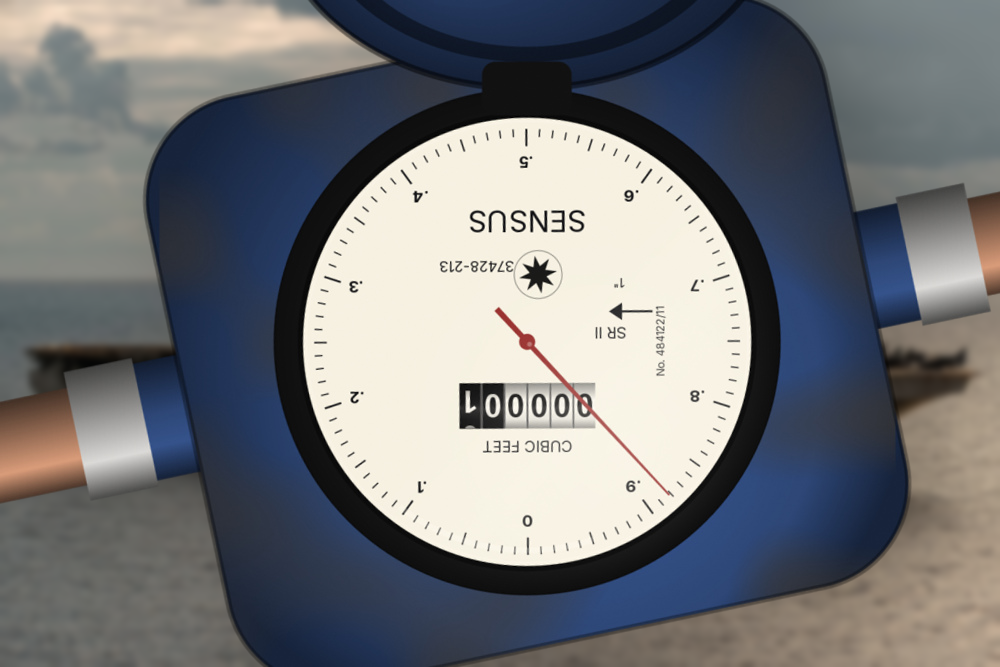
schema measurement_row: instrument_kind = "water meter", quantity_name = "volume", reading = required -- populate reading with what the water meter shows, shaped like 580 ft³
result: 0.88 ft³
